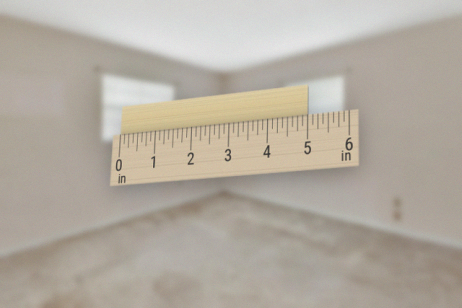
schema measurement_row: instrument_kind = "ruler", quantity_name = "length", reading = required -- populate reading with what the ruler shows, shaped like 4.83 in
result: 5 in
